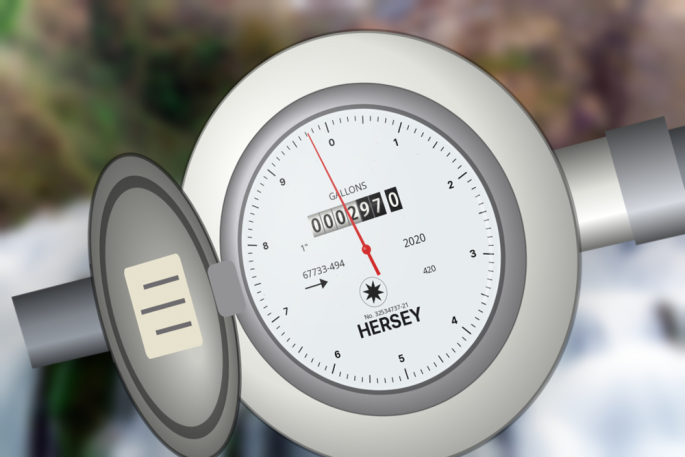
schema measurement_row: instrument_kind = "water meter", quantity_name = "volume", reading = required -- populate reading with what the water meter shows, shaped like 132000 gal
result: 2969.7 gal
